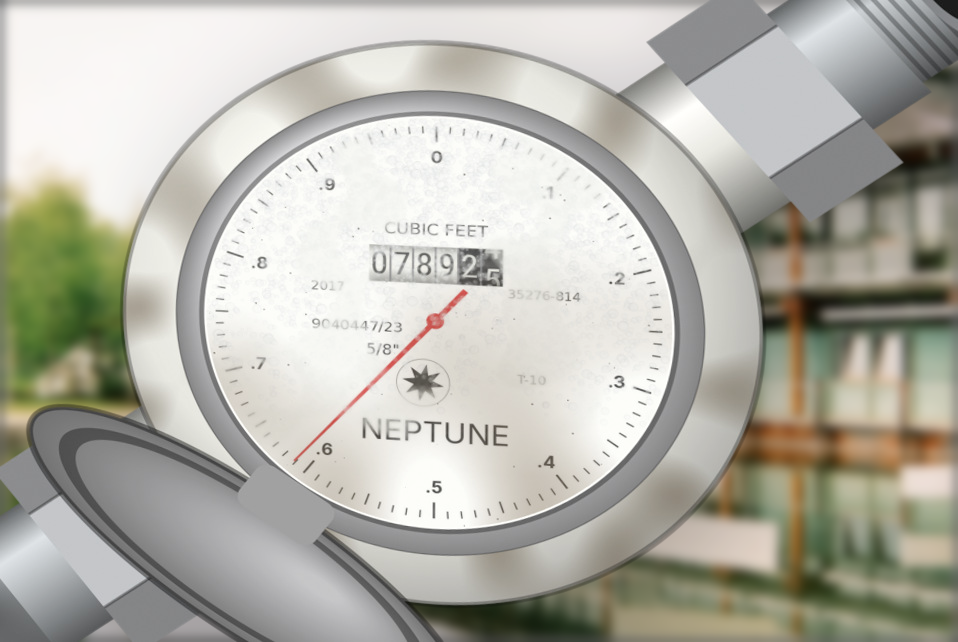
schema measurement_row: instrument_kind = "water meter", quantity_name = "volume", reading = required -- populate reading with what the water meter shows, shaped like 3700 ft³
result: 78924.61 ft³
